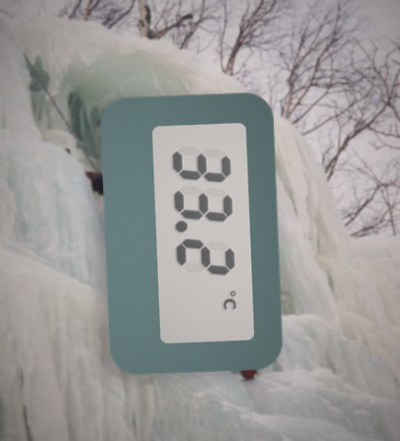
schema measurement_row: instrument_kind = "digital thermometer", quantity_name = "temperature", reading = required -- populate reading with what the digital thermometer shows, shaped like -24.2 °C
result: 33.2 °C
